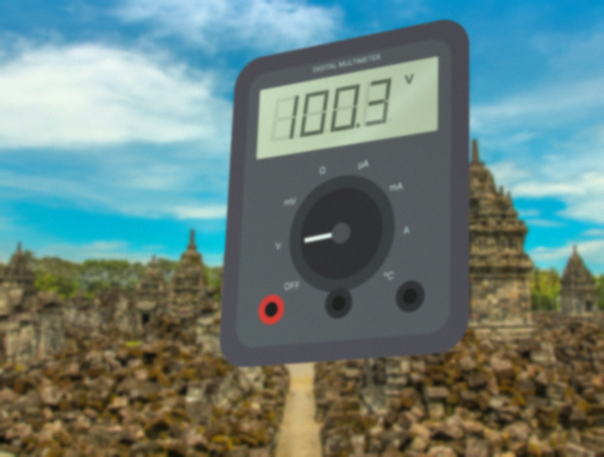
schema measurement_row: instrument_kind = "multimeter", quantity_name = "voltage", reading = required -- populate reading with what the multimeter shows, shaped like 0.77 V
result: 100.3 V
